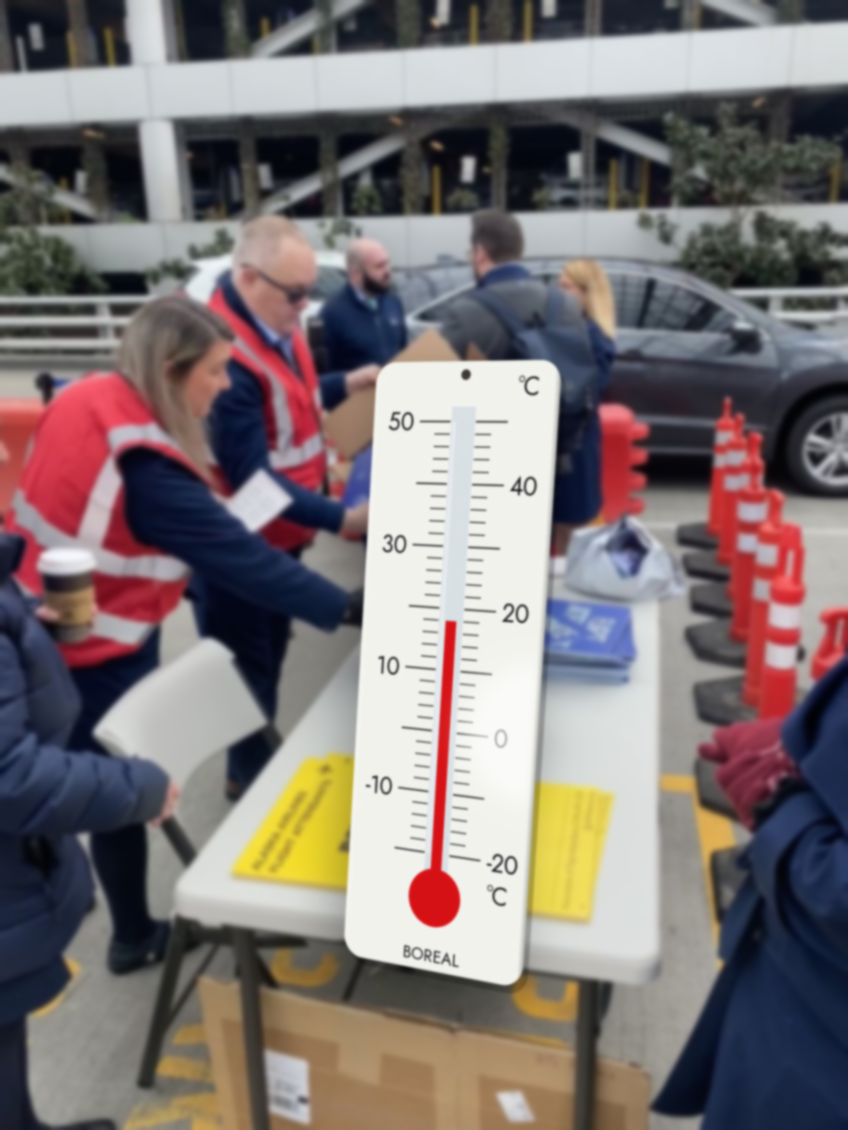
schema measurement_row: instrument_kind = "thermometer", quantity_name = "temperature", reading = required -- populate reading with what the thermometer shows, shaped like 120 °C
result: 18 °C
